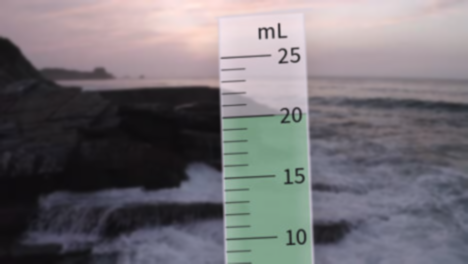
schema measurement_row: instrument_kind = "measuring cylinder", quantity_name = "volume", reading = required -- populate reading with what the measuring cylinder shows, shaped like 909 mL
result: 20 mL
